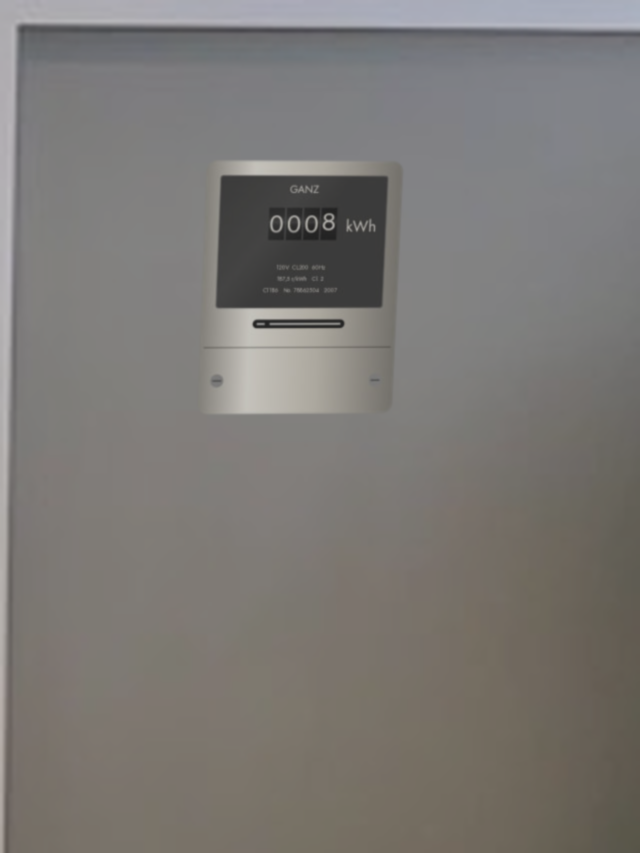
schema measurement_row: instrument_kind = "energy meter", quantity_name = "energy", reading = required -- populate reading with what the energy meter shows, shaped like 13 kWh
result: 8 kWh
